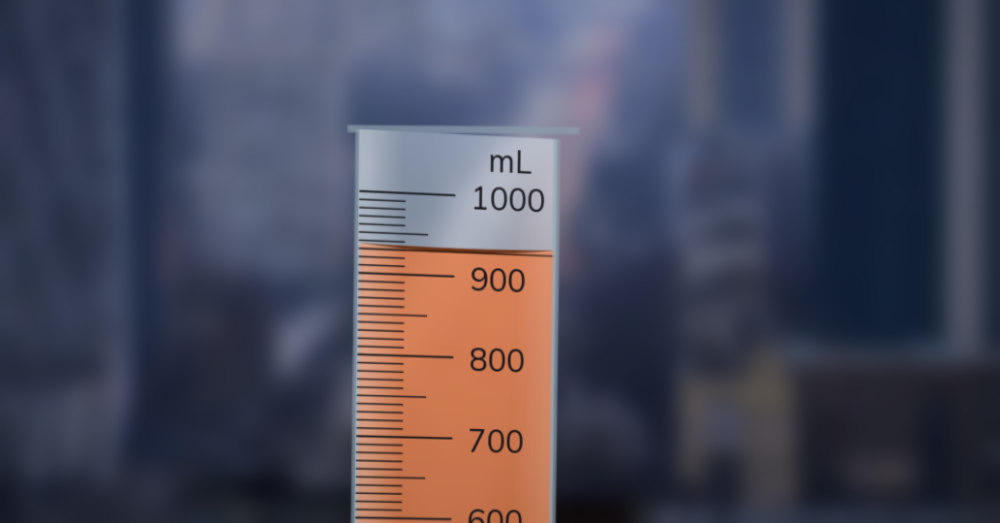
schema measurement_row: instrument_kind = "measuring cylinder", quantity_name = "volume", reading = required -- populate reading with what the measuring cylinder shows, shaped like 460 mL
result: 930 mL
